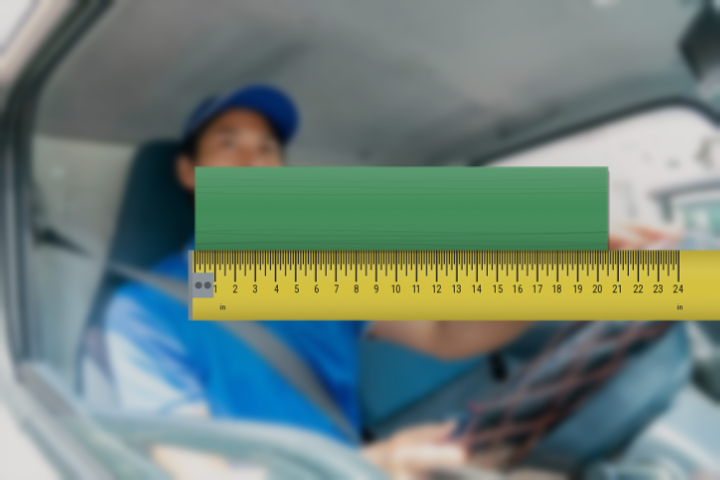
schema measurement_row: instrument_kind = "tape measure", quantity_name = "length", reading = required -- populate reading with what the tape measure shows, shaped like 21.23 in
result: 20.5 in
